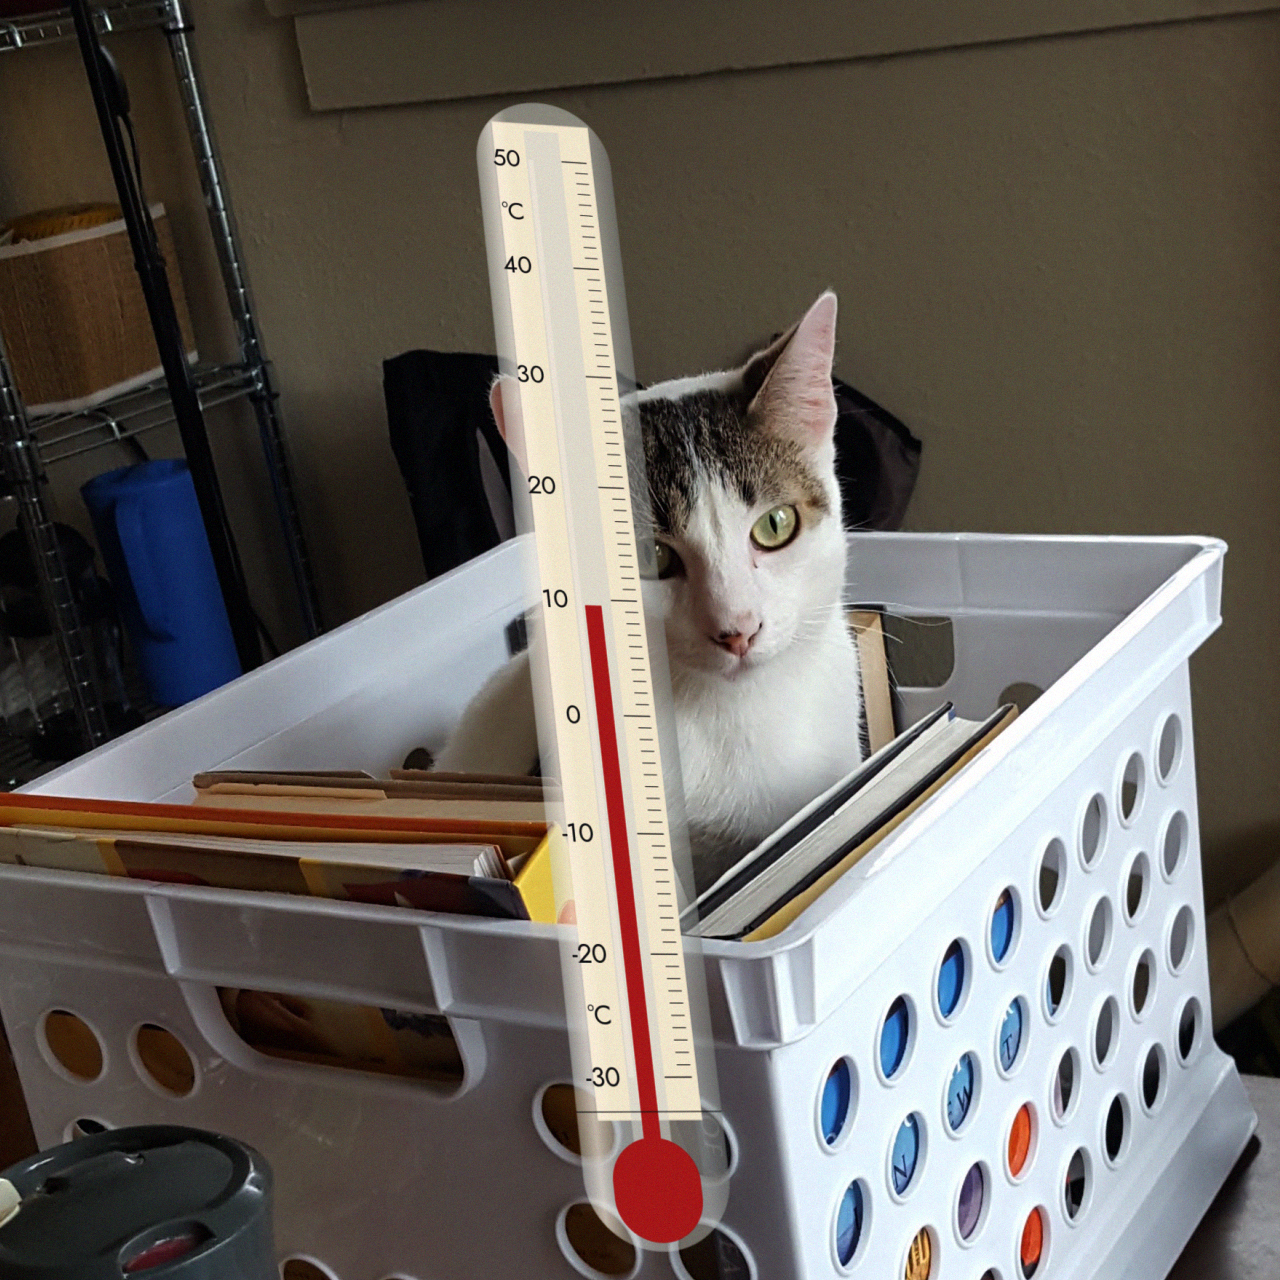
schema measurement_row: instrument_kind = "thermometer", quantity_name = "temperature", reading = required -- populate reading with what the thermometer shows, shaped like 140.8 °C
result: 9.5 °C
